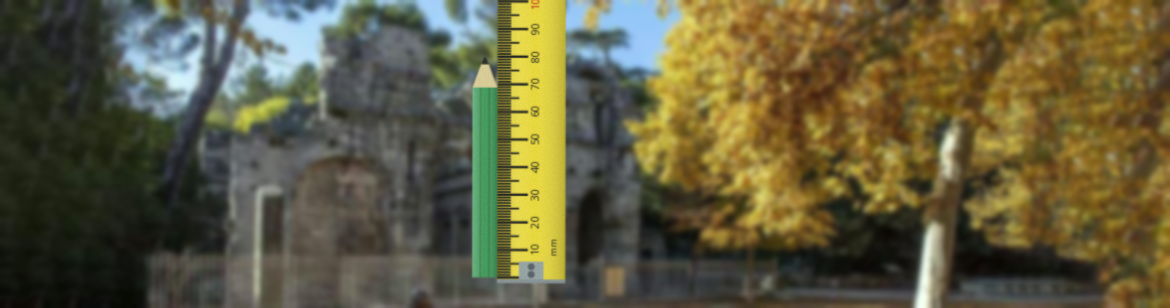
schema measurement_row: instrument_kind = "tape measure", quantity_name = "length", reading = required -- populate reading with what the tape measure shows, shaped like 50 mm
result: 80 mm
